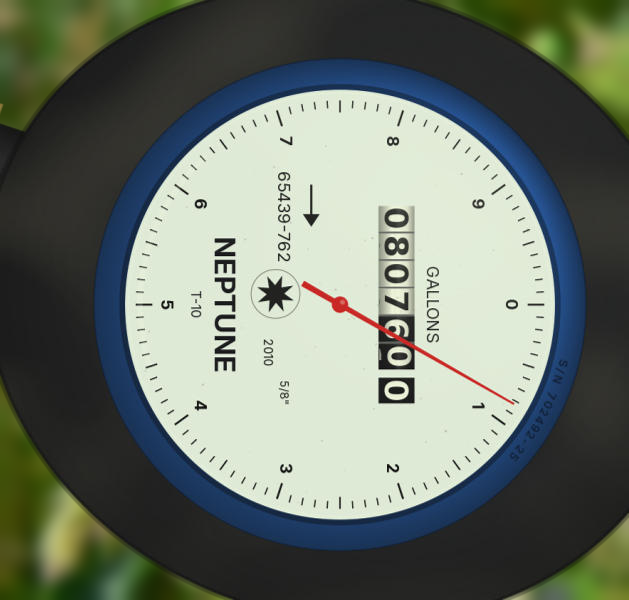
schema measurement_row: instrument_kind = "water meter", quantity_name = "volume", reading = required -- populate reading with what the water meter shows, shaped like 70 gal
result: 807600.8 gal
